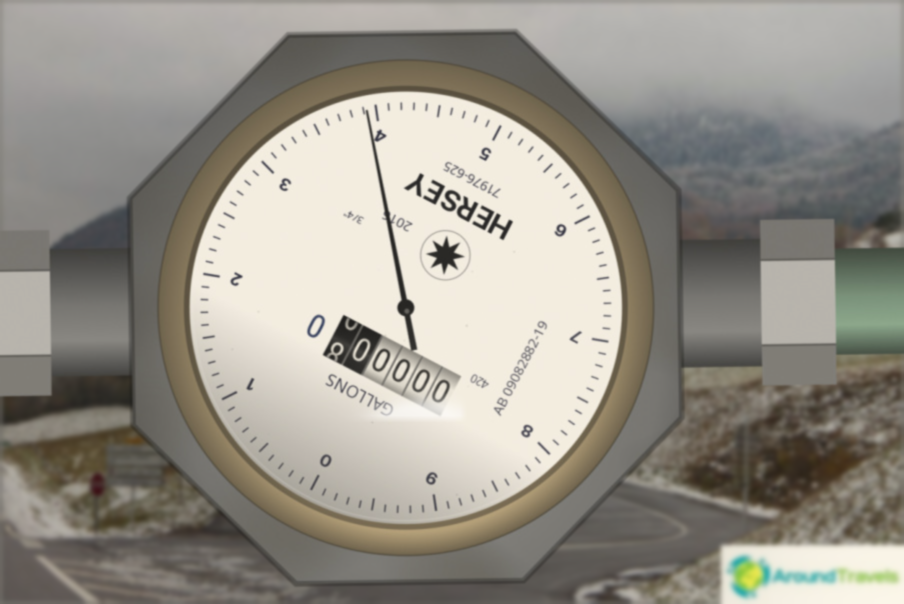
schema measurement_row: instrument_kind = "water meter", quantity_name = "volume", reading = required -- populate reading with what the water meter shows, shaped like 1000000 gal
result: 83.9 gal
